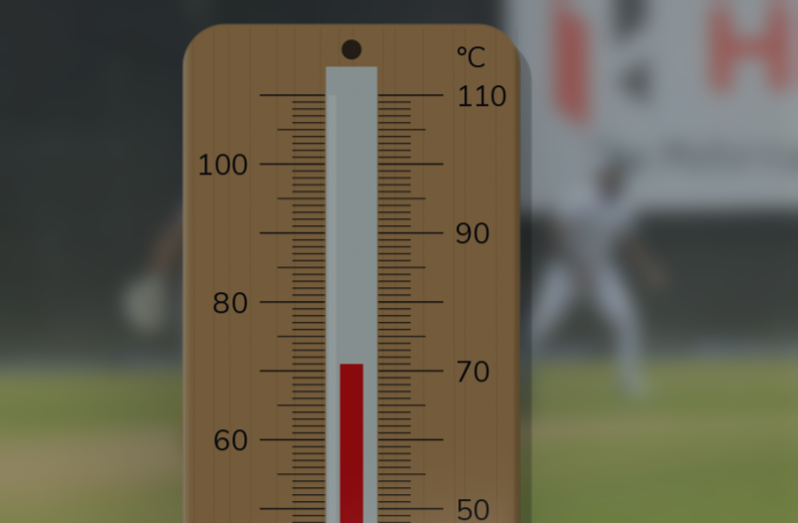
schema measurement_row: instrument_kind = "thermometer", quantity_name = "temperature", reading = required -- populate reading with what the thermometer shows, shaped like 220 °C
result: 71 °C
